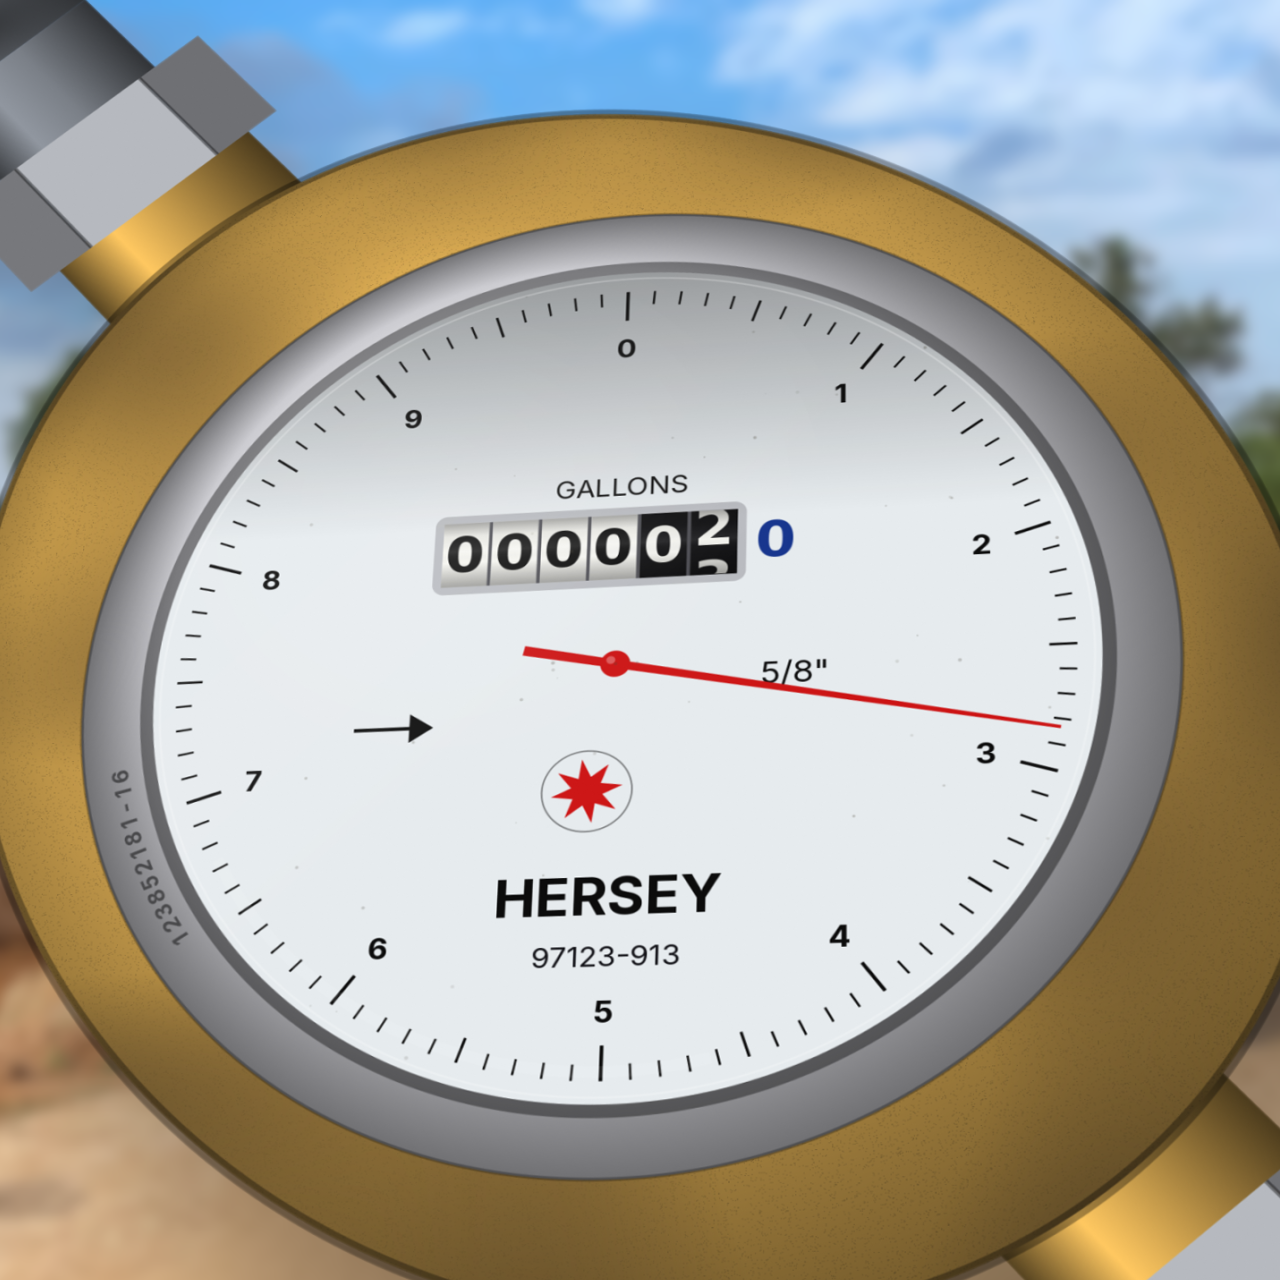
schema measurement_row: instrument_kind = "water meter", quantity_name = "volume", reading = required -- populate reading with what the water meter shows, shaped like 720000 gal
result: 22.8 gal
